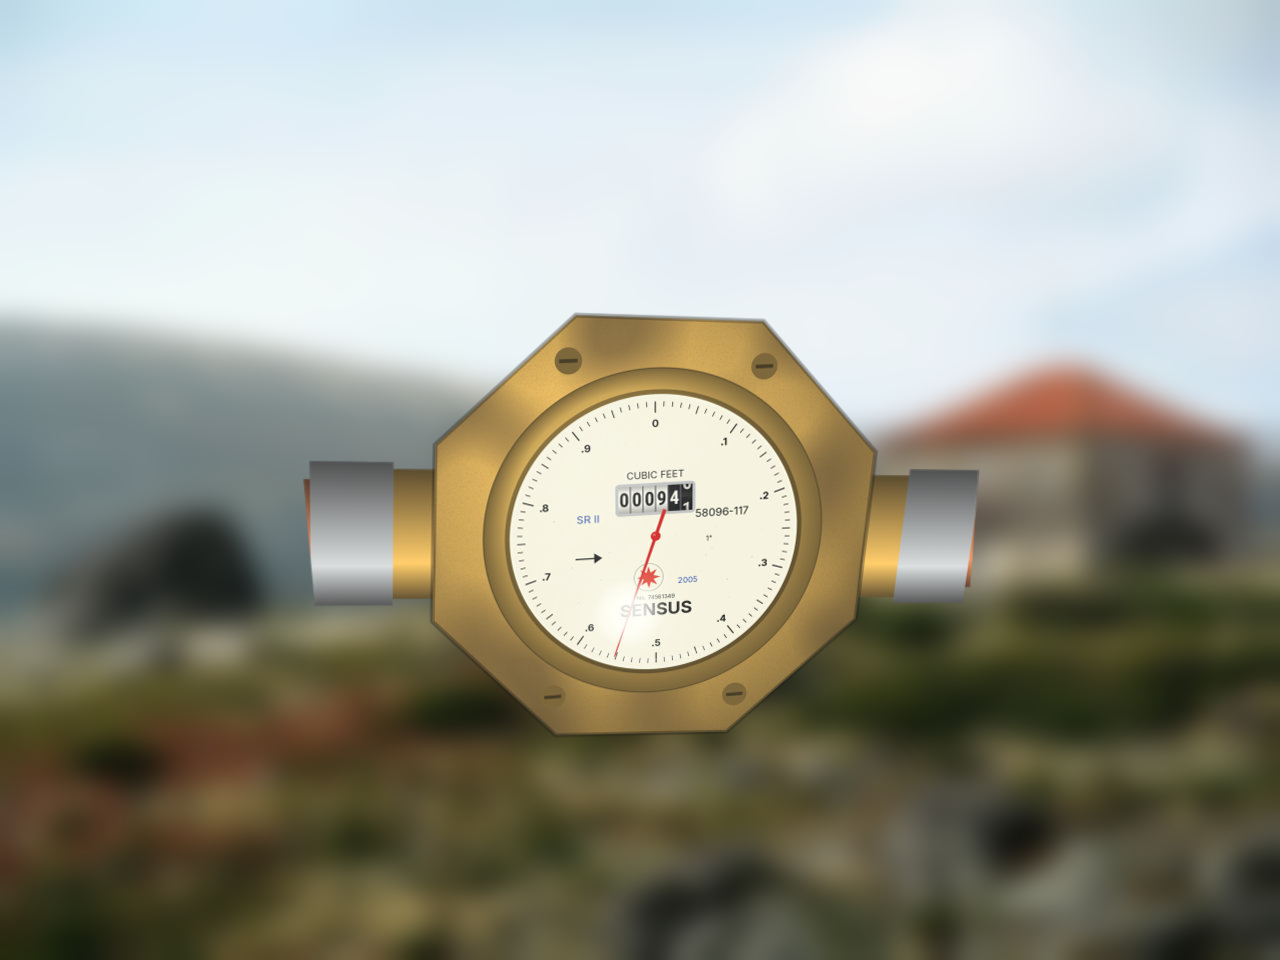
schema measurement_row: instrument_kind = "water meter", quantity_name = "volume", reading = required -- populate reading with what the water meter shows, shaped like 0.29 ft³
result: 940.55 ft³
